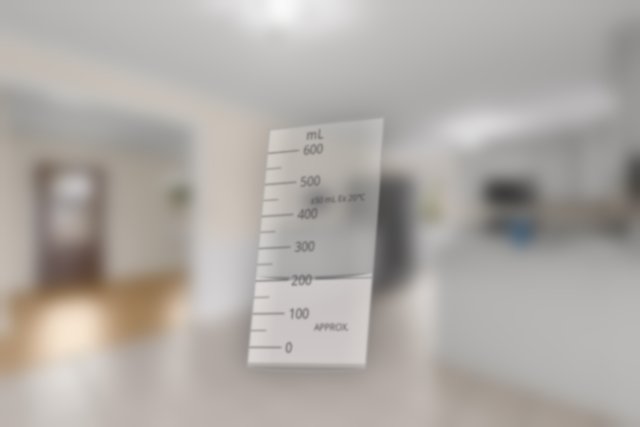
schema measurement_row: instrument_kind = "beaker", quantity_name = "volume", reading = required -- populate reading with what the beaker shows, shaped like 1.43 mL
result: 200 mL
